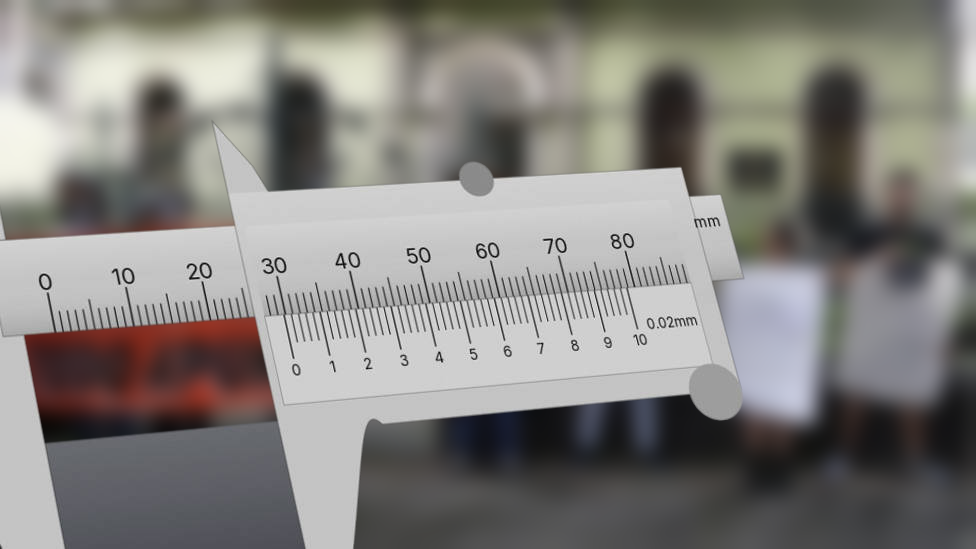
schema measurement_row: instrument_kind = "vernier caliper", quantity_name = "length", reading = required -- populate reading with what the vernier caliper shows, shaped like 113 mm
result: 29.8 mm
